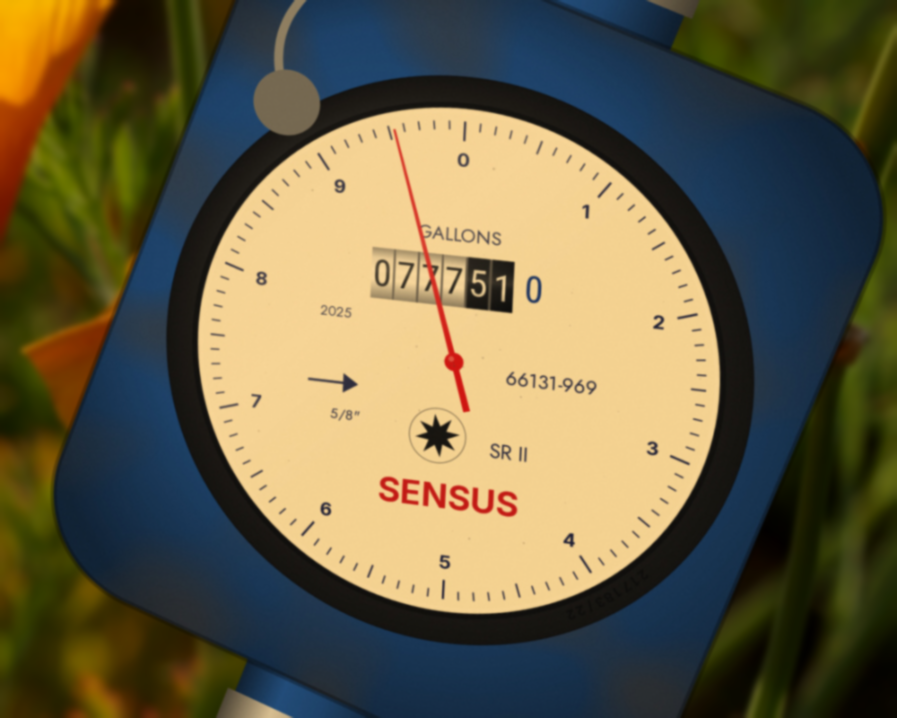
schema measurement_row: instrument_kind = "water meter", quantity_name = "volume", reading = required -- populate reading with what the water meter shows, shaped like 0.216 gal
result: 777509.5 gal
